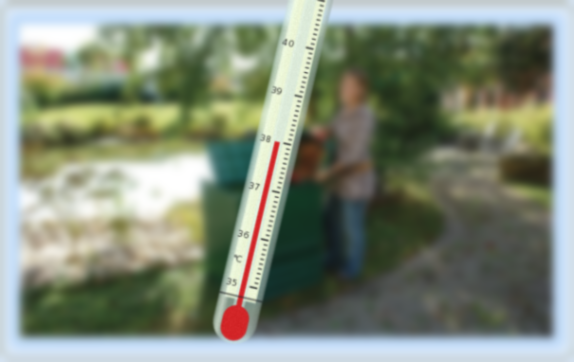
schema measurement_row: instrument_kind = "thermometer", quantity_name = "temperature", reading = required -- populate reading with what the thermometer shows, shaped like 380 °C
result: 38 °C
